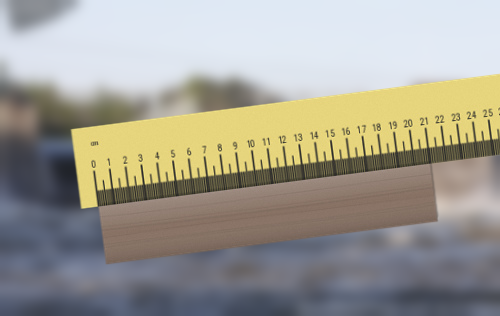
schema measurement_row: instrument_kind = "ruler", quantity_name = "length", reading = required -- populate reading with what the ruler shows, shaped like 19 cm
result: 21 cm
